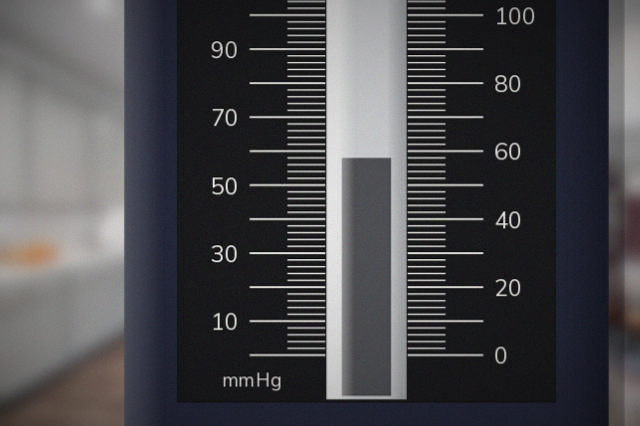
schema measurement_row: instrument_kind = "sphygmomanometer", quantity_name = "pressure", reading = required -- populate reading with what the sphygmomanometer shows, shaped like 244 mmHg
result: 58 mmHg
